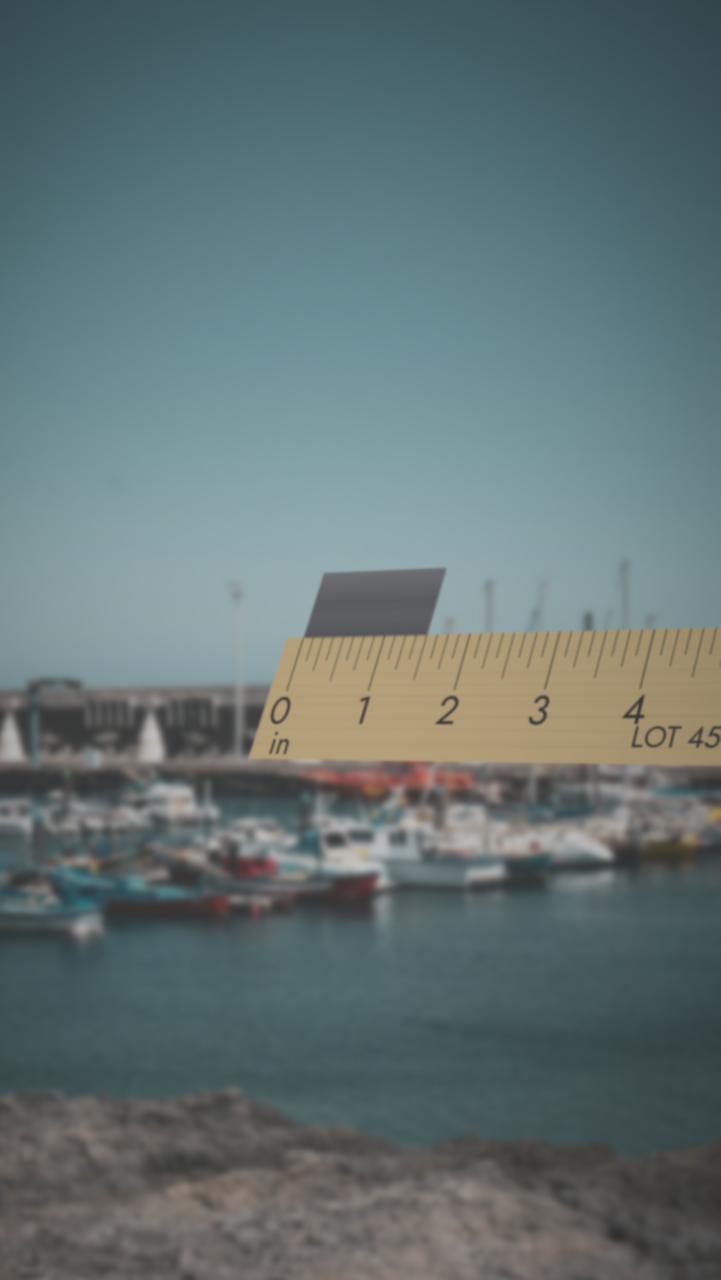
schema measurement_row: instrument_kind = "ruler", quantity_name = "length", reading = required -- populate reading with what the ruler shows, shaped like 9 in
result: 1.5 in
